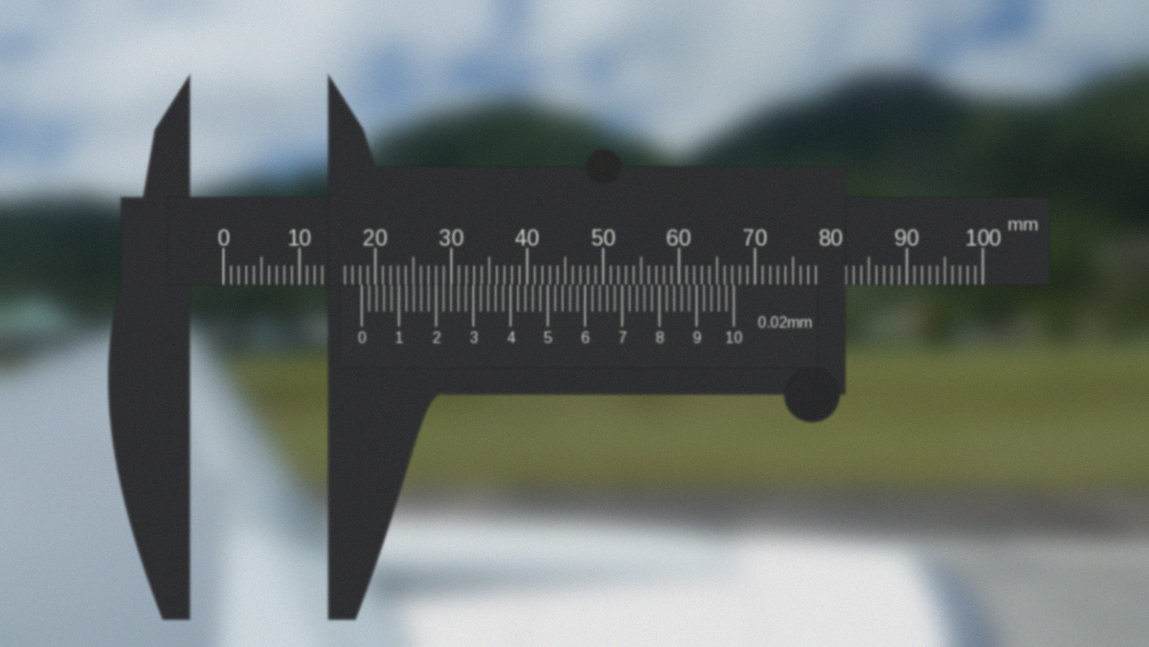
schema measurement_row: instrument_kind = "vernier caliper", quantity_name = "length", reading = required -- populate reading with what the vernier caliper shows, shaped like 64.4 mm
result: 18.2 mm
